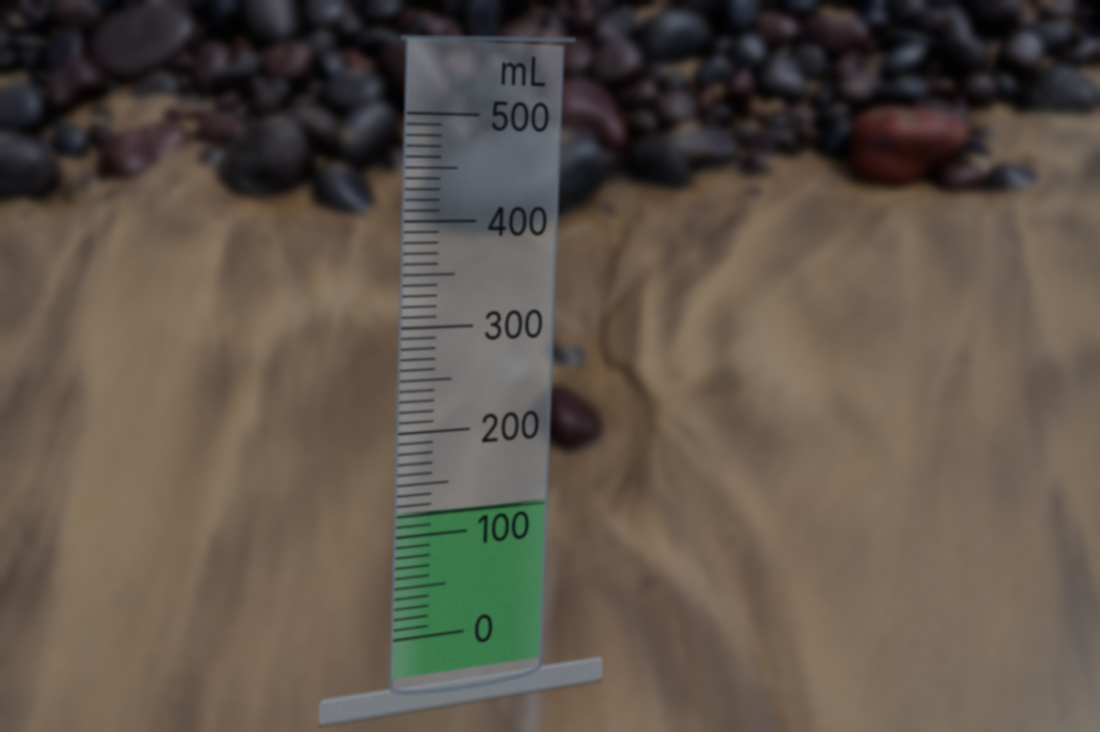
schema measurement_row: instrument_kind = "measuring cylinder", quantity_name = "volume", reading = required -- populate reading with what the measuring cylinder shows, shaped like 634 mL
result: 120 mL
